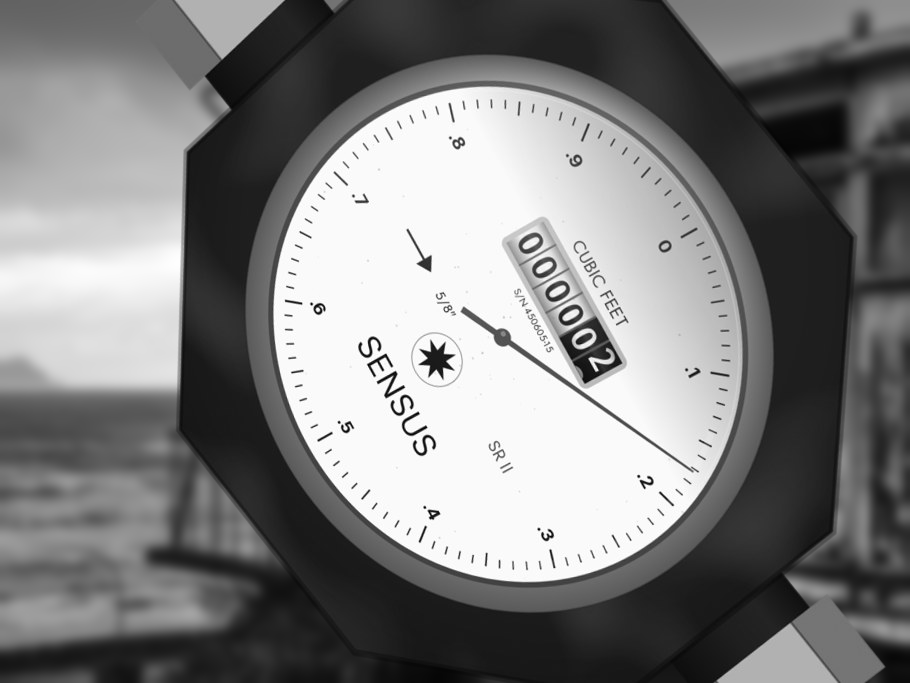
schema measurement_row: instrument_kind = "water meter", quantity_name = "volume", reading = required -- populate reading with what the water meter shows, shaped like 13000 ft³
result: 2.17 ft³
